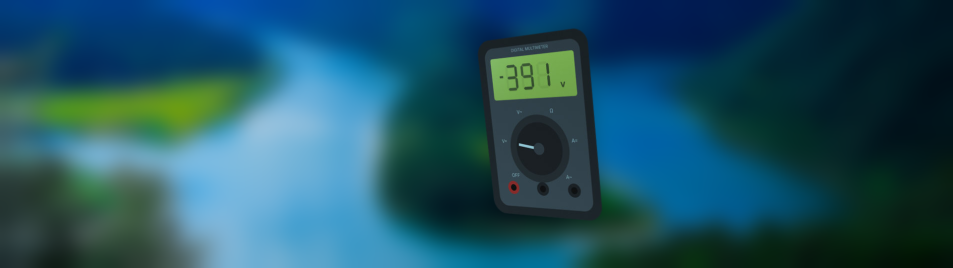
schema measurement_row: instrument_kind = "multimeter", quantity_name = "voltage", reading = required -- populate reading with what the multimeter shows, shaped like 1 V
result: -391 V
